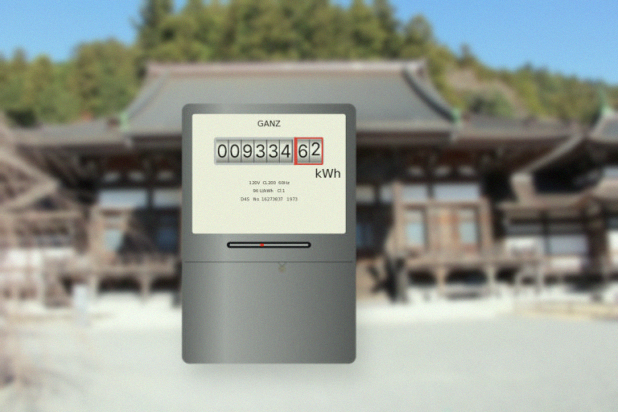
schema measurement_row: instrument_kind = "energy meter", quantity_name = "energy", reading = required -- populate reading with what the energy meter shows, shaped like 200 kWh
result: 9334.62 kWh
